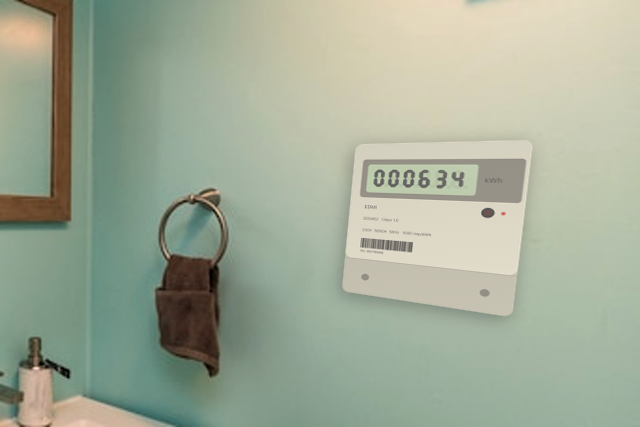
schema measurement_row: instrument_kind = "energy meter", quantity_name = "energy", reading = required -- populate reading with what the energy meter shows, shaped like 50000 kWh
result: 634 kWh
